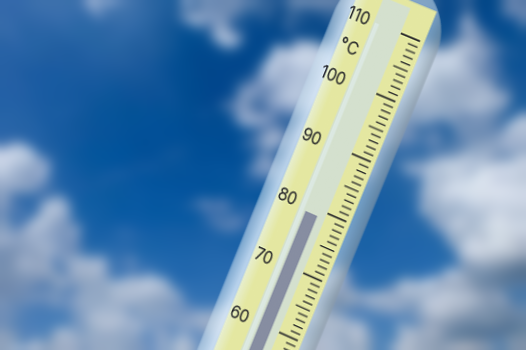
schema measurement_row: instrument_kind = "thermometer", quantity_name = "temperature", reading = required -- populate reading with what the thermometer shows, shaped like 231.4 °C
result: 79 °C
